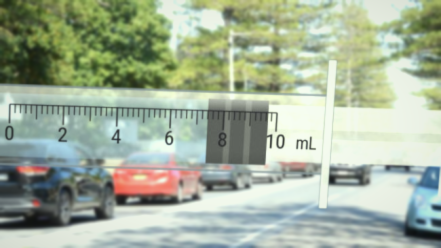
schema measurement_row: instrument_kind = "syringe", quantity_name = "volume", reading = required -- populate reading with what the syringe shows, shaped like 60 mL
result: 7.4 mL
